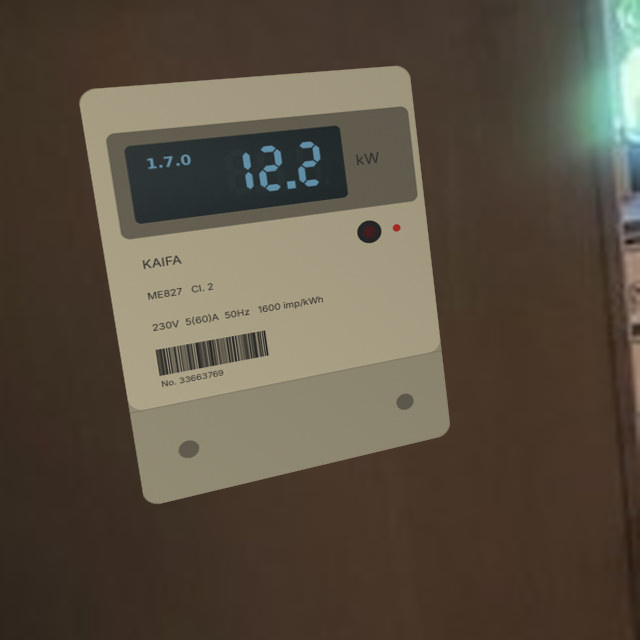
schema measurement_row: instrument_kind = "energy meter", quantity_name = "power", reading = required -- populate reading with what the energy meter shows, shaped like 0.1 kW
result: 12.2 kW
